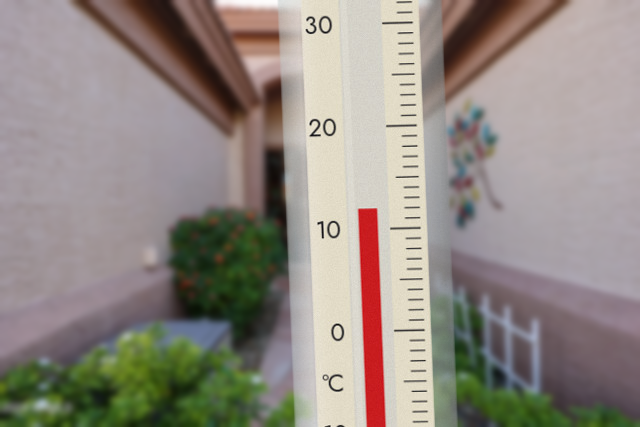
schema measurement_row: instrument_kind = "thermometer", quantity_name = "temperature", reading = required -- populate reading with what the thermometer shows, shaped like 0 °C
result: 12 °C
